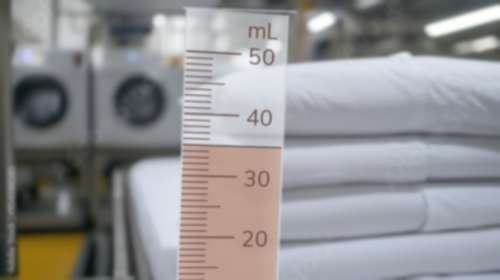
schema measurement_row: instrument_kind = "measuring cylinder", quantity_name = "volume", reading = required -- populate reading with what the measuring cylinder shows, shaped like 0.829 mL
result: 35 mL
